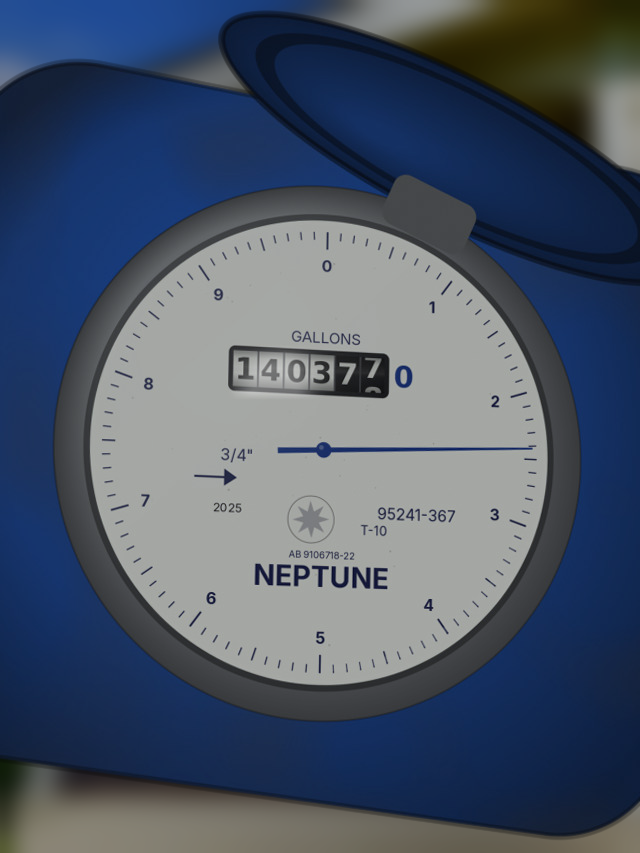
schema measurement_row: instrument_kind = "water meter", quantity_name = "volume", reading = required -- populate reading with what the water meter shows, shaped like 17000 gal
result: 1403772.4 gal
